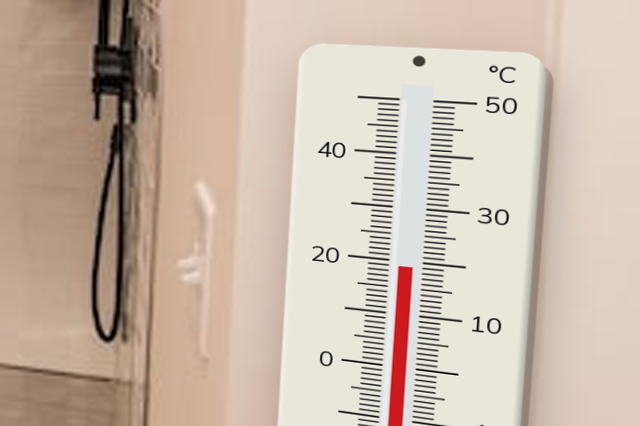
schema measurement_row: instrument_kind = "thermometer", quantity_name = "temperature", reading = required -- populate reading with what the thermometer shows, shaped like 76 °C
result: 19 °C
